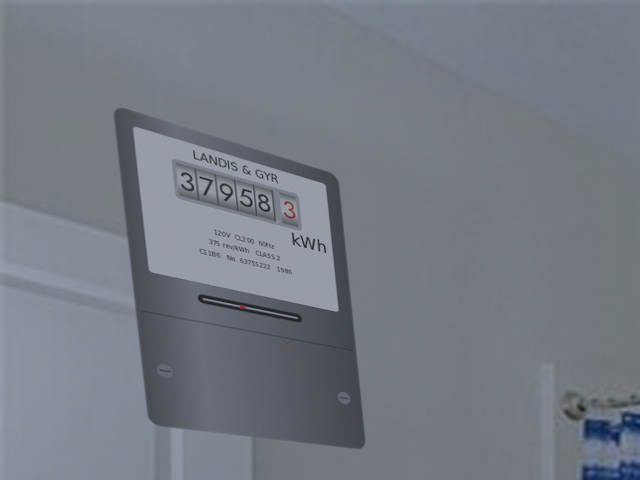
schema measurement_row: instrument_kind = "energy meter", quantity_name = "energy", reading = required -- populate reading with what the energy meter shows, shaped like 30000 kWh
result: 37958.3 kWh
